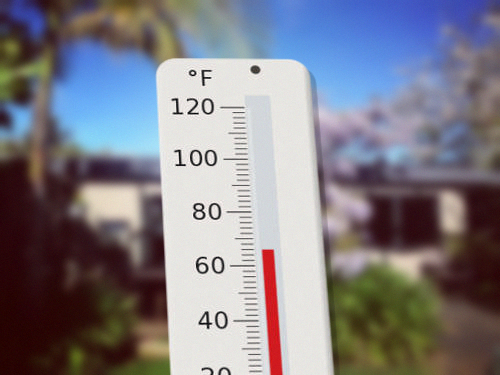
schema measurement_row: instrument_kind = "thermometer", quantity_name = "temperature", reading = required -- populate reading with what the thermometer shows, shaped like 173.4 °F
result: 66 °F
